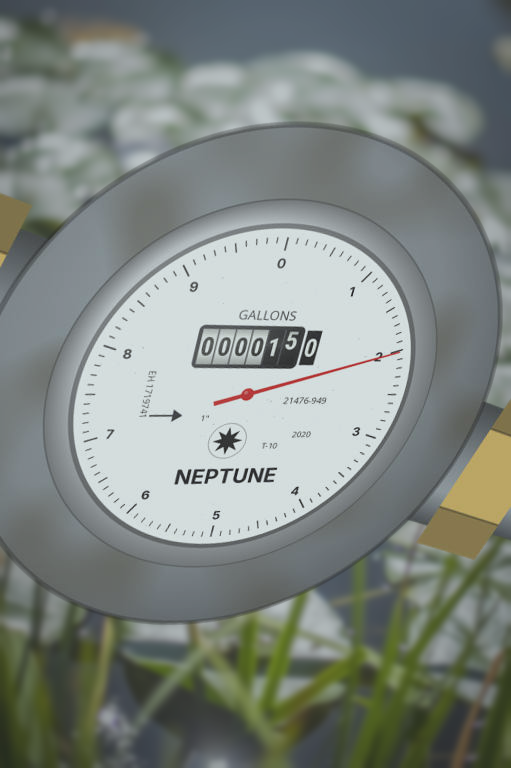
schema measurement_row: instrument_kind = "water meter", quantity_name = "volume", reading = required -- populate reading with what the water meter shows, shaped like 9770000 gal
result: 152.0 gal
